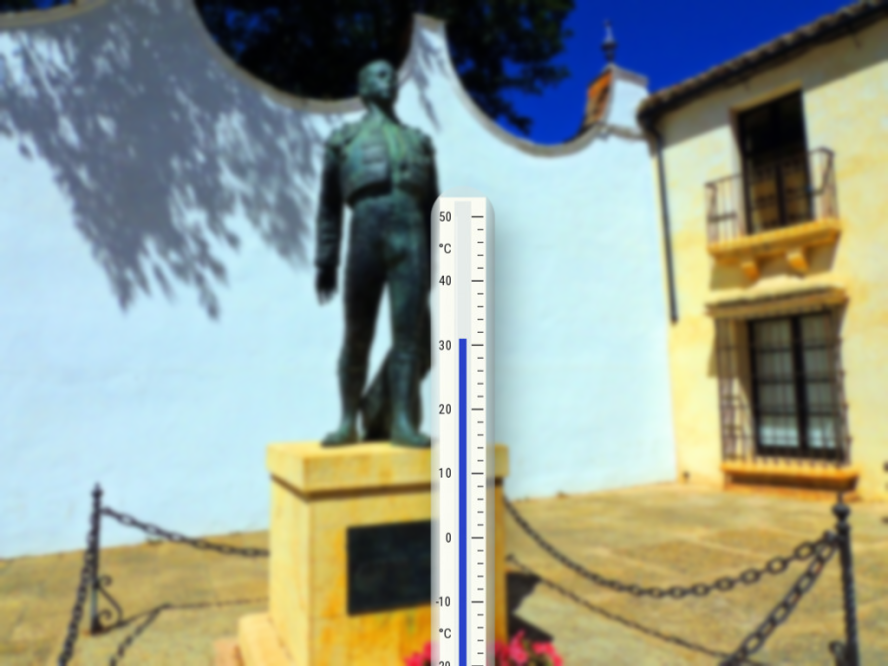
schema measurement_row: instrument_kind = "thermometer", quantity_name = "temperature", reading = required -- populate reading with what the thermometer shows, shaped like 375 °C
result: 31 °C
